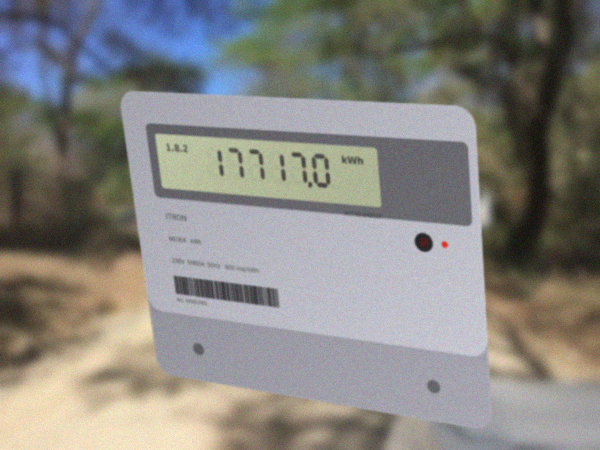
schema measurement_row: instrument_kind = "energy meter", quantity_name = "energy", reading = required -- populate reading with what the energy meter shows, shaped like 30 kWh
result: 17717.0 kWh
